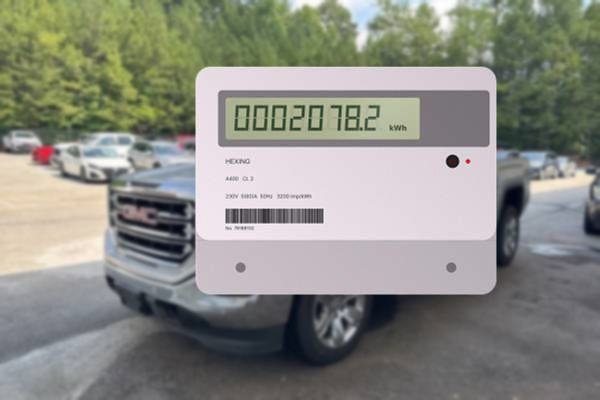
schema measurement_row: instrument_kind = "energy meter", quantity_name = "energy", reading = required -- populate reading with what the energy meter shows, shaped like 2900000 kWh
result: 2078.2 kWh
